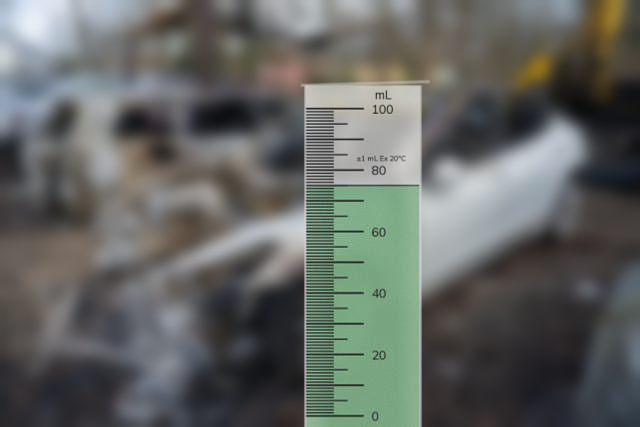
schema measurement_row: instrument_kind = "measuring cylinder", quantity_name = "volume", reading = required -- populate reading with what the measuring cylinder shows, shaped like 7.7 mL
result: 75 mL
